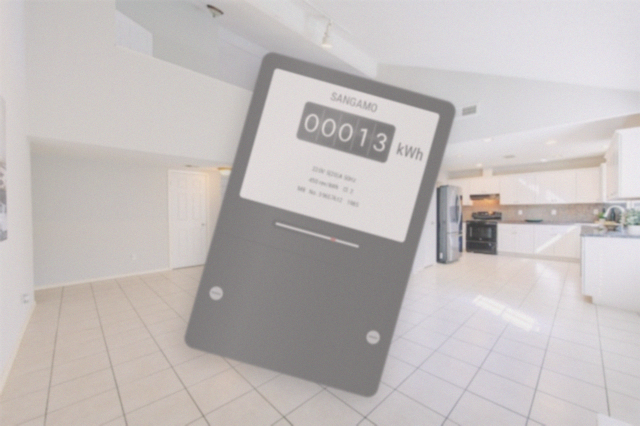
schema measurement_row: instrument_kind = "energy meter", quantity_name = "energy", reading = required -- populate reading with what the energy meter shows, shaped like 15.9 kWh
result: 13 kWh
